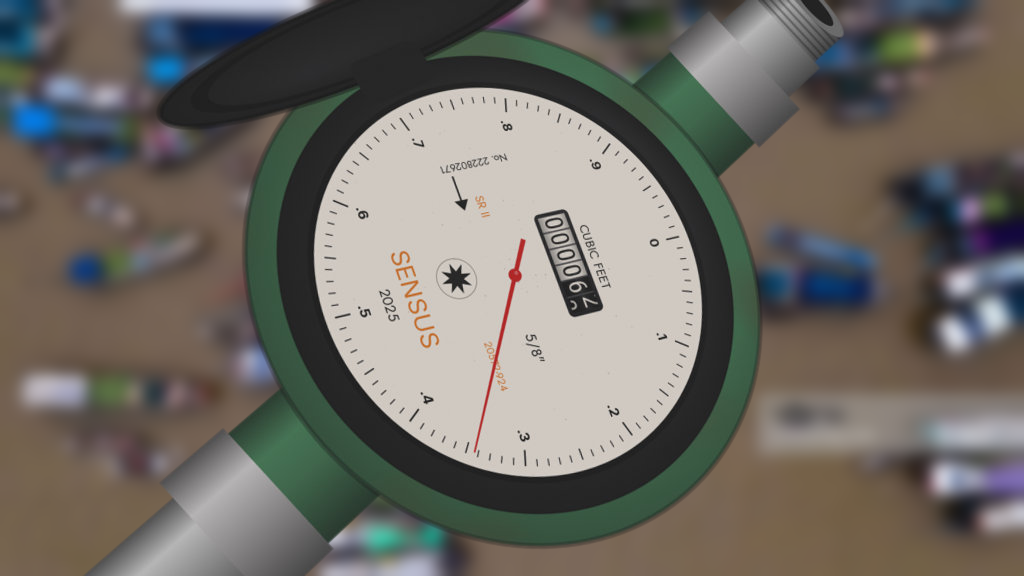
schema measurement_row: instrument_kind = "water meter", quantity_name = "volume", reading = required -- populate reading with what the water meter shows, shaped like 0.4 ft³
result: 62.34 ft³
